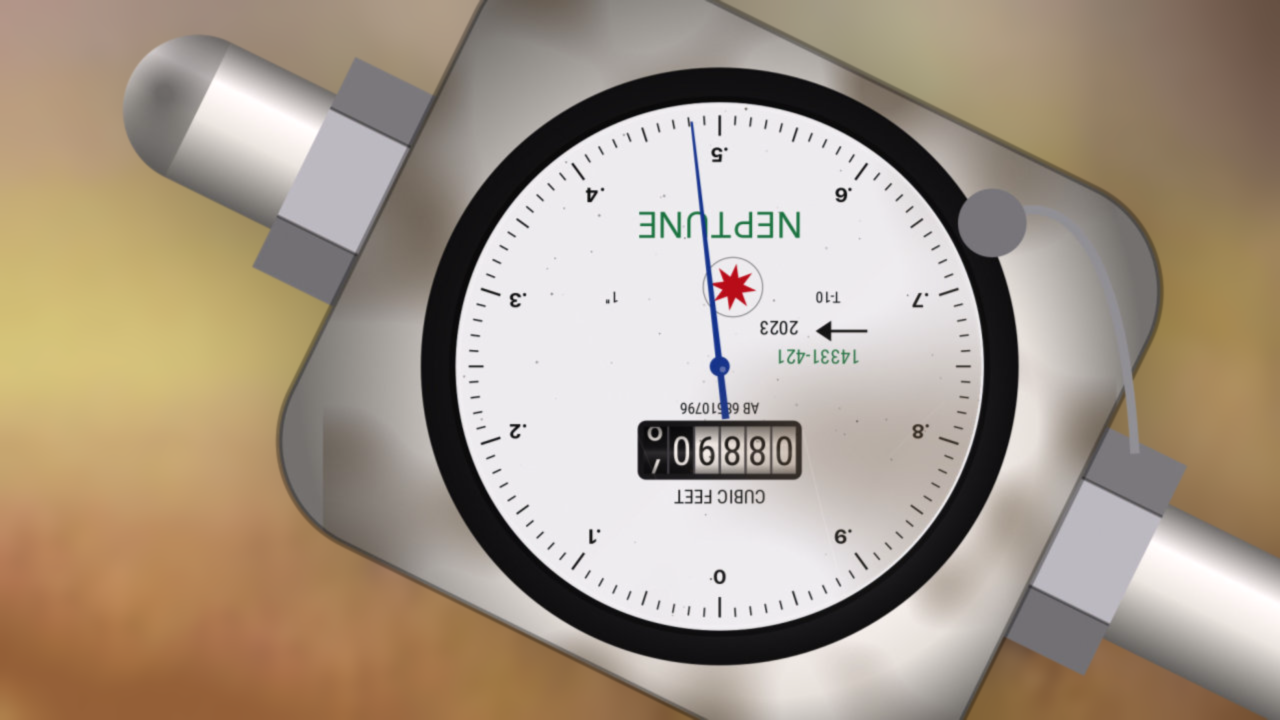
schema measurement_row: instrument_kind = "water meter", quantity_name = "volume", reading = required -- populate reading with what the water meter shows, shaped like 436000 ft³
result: 88907.48 ft³
